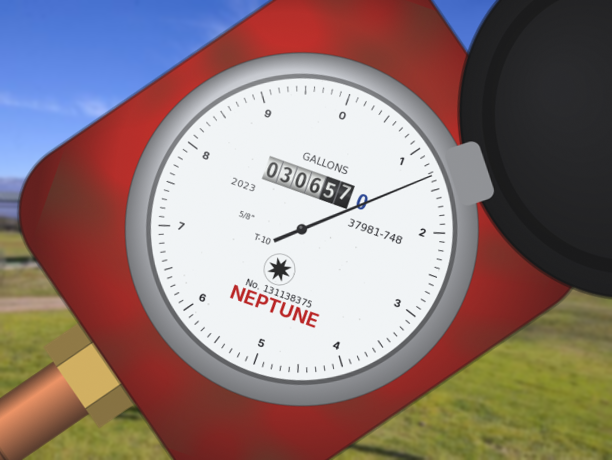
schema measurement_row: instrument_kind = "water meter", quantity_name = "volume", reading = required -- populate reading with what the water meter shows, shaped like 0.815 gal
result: 306571.3 gal
